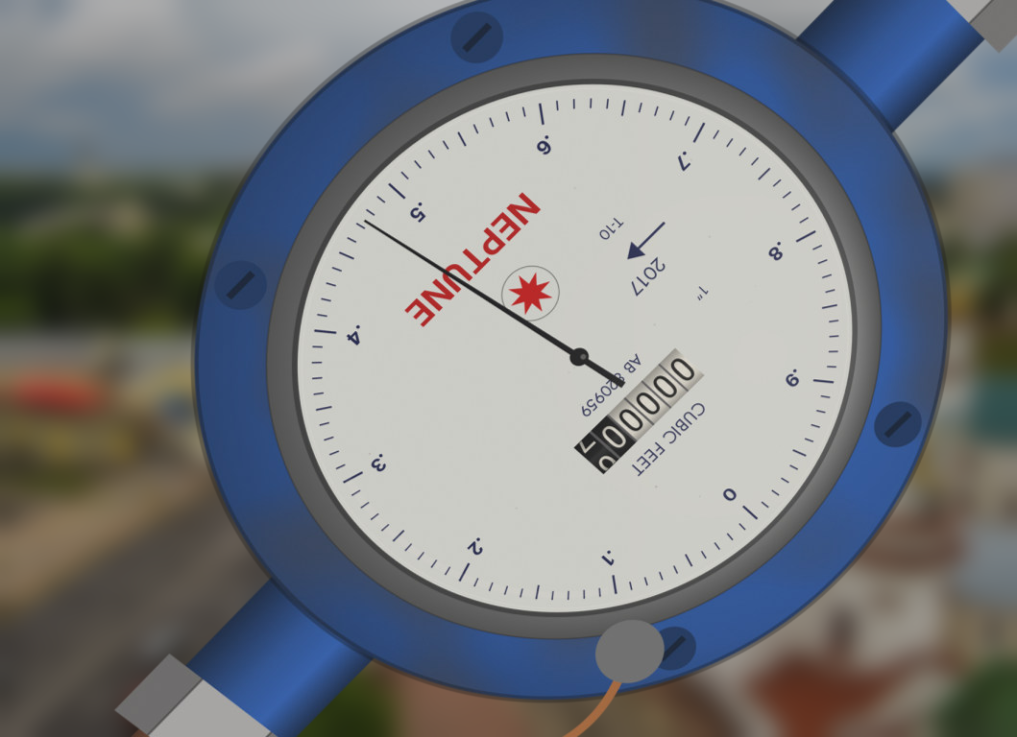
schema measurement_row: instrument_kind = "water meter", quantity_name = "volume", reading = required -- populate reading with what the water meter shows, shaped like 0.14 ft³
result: 6.47 ft³
